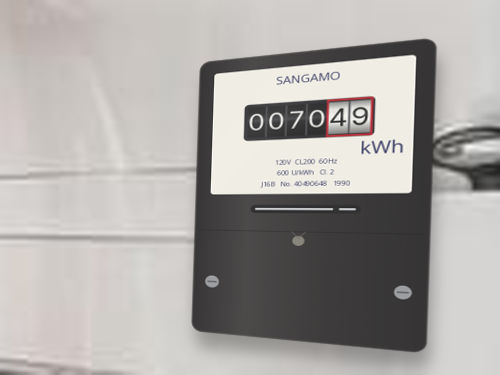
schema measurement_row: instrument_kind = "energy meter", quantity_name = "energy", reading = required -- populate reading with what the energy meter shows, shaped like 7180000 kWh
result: 70.49 kWh
